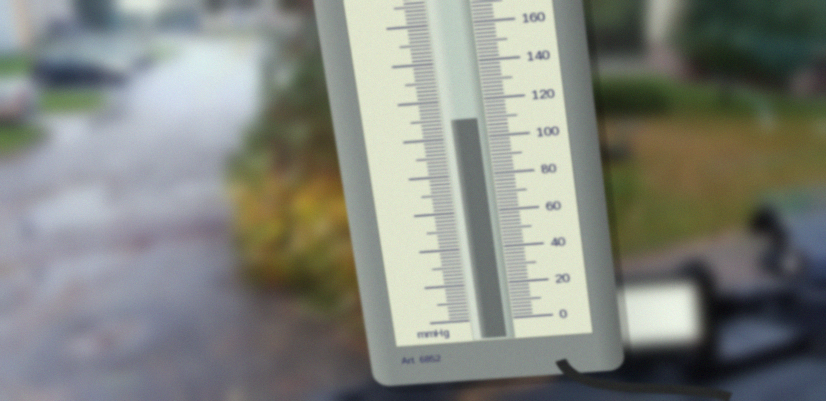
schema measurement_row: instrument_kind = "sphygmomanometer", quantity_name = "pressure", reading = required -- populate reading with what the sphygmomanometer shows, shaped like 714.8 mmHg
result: 110 mmHg
